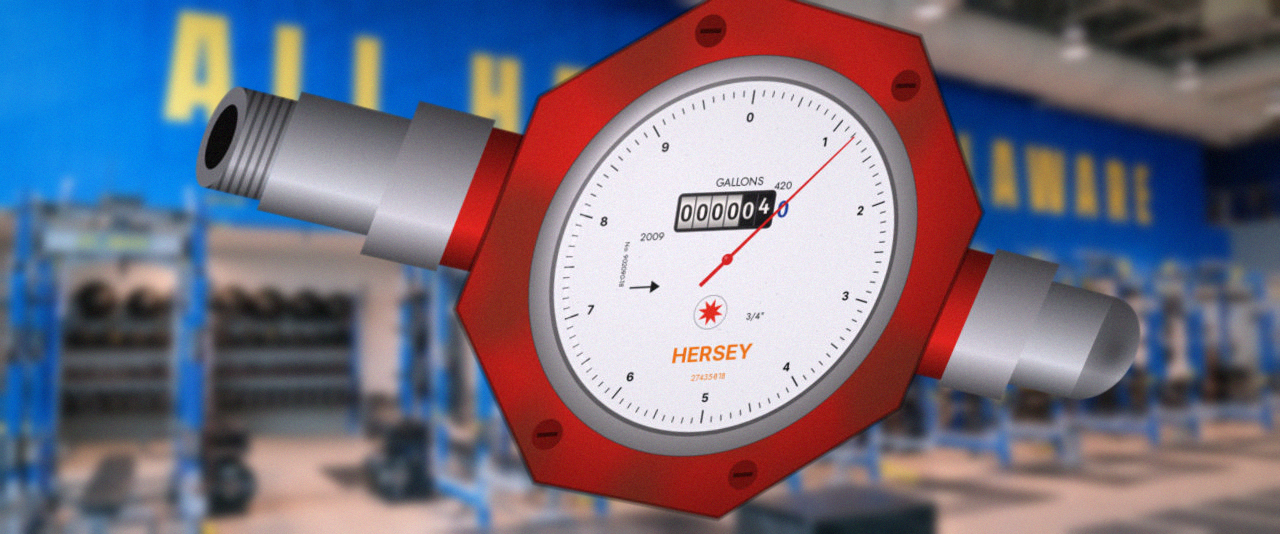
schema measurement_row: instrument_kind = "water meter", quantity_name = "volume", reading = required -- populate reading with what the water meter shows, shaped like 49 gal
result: 41.2 gal
